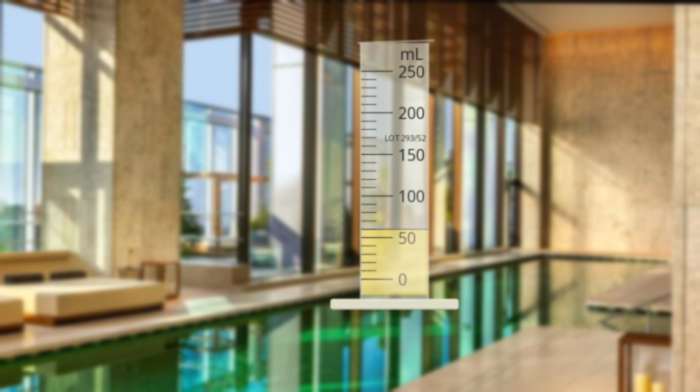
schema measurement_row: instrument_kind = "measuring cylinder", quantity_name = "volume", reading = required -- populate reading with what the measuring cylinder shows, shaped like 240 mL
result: 60 mL
